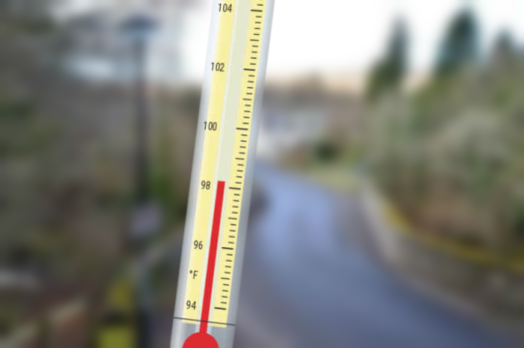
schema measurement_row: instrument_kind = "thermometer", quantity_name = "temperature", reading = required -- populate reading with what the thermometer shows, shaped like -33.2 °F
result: 98.2 °F
